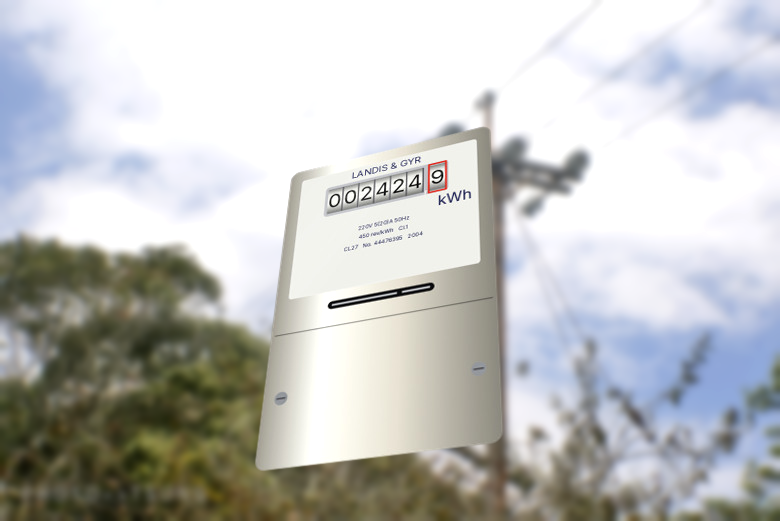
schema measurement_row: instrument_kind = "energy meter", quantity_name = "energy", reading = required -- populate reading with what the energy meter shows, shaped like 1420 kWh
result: 2424.9 kWh
